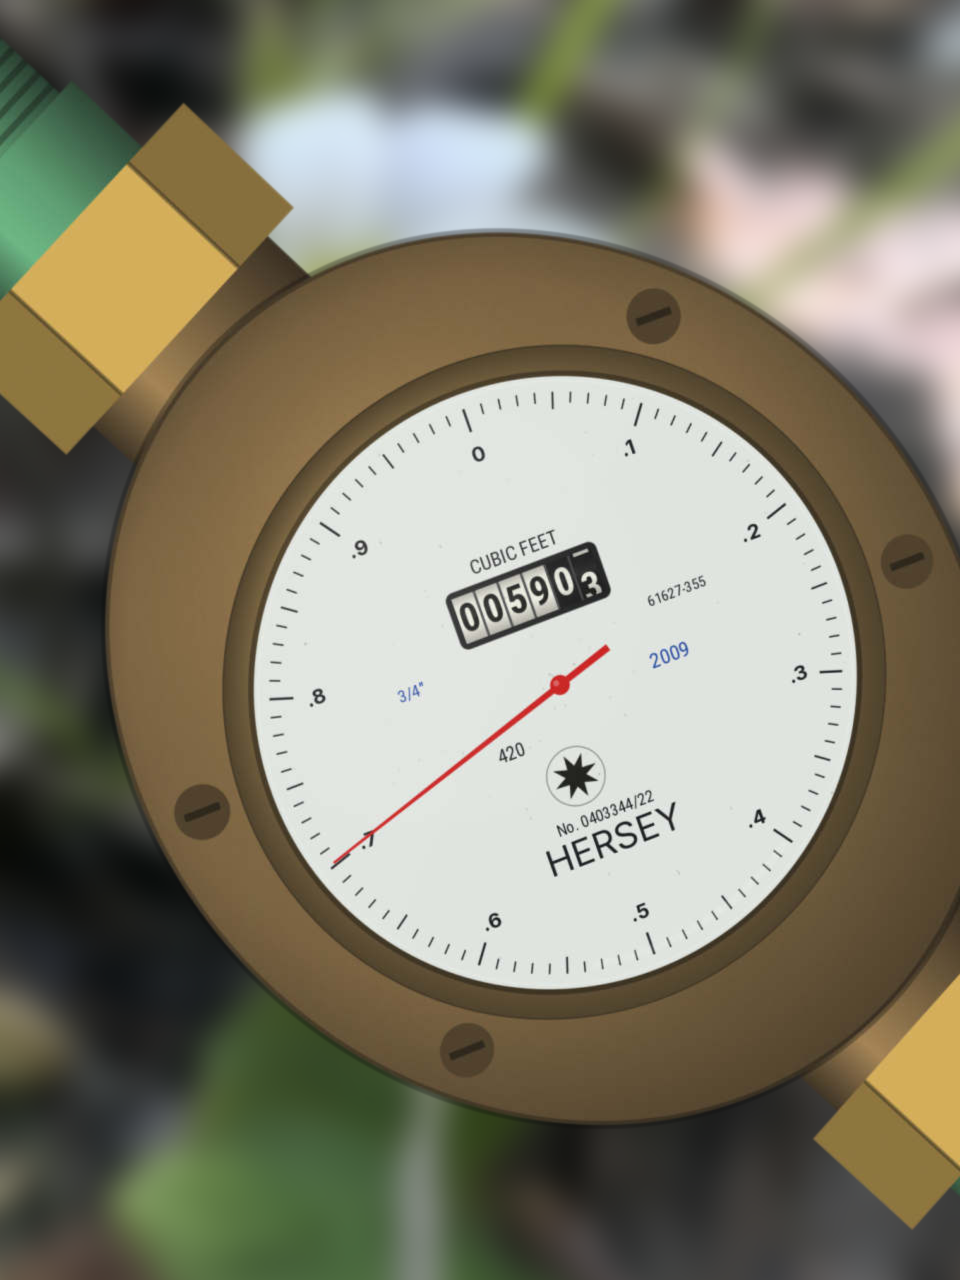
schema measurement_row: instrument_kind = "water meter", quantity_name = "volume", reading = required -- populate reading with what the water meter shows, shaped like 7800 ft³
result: 5902.70 ft³
